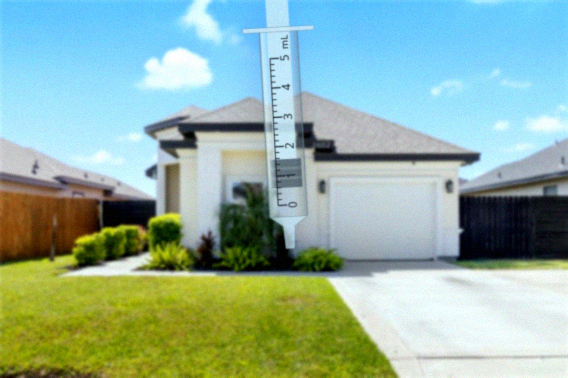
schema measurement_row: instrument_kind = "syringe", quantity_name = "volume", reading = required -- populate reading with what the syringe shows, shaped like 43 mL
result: 0.6 mL
